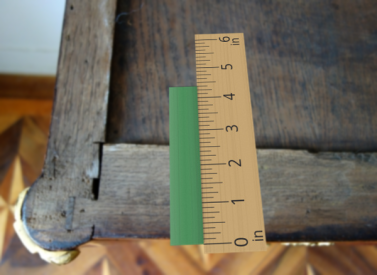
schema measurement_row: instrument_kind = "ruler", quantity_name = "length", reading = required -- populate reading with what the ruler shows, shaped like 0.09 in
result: 4.375 in
